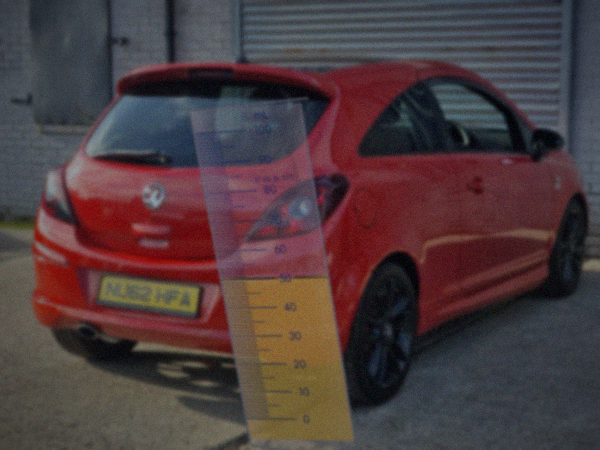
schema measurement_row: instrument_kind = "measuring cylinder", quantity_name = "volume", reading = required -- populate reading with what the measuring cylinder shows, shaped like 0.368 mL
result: 50 mL
